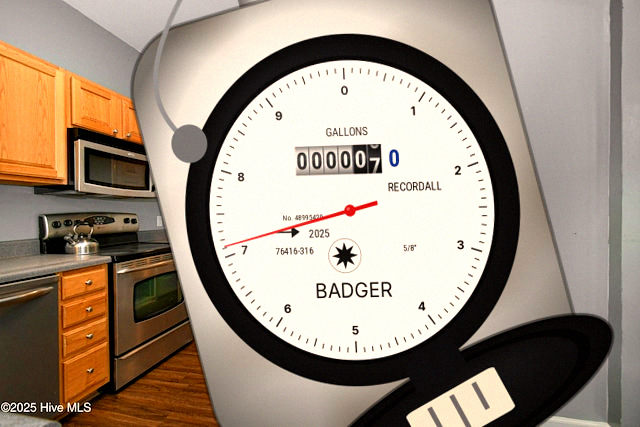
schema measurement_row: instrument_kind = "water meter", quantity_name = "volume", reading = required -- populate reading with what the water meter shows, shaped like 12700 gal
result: 67.1 gal
